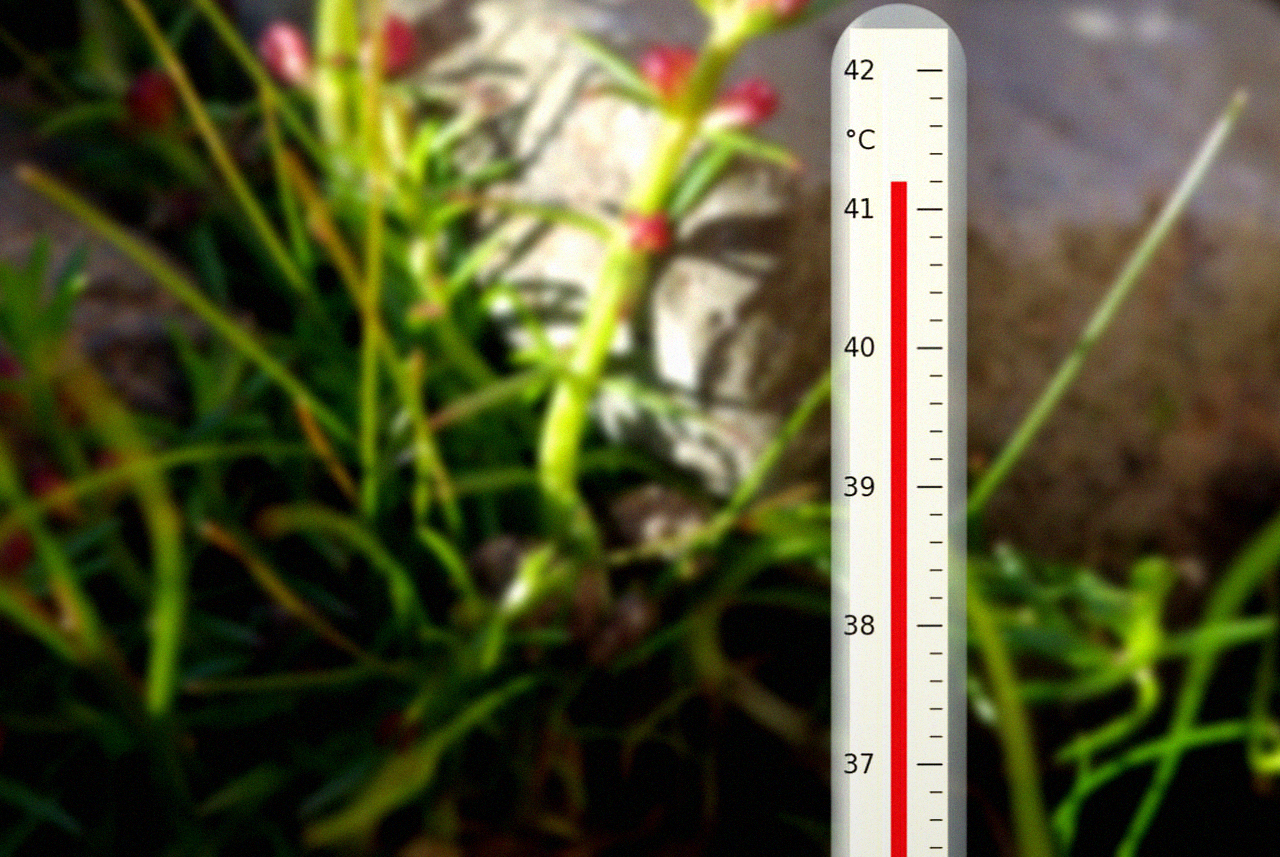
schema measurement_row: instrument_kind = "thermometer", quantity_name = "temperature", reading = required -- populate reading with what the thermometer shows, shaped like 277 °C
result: 41.2 °C
